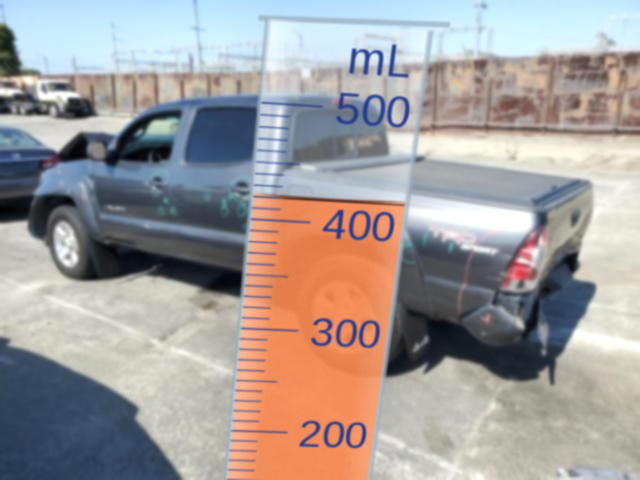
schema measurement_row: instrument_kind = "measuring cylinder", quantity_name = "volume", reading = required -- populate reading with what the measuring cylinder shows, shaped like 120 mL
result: 420 mL
